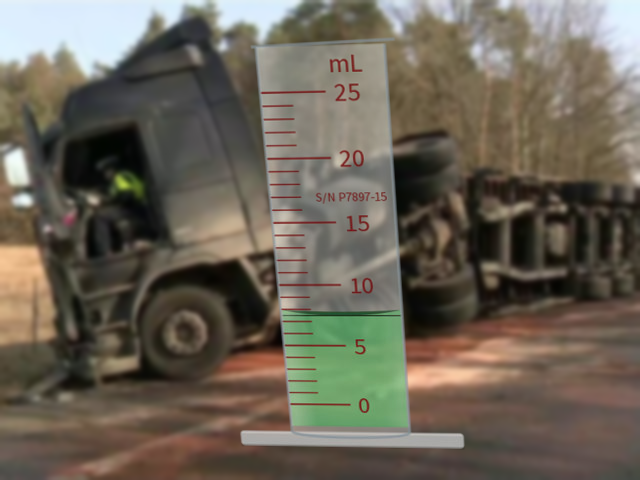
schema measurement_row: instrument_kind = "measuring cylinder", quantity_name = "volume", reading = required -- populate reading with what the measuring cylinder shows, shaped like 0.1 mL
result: 7.5 mL
